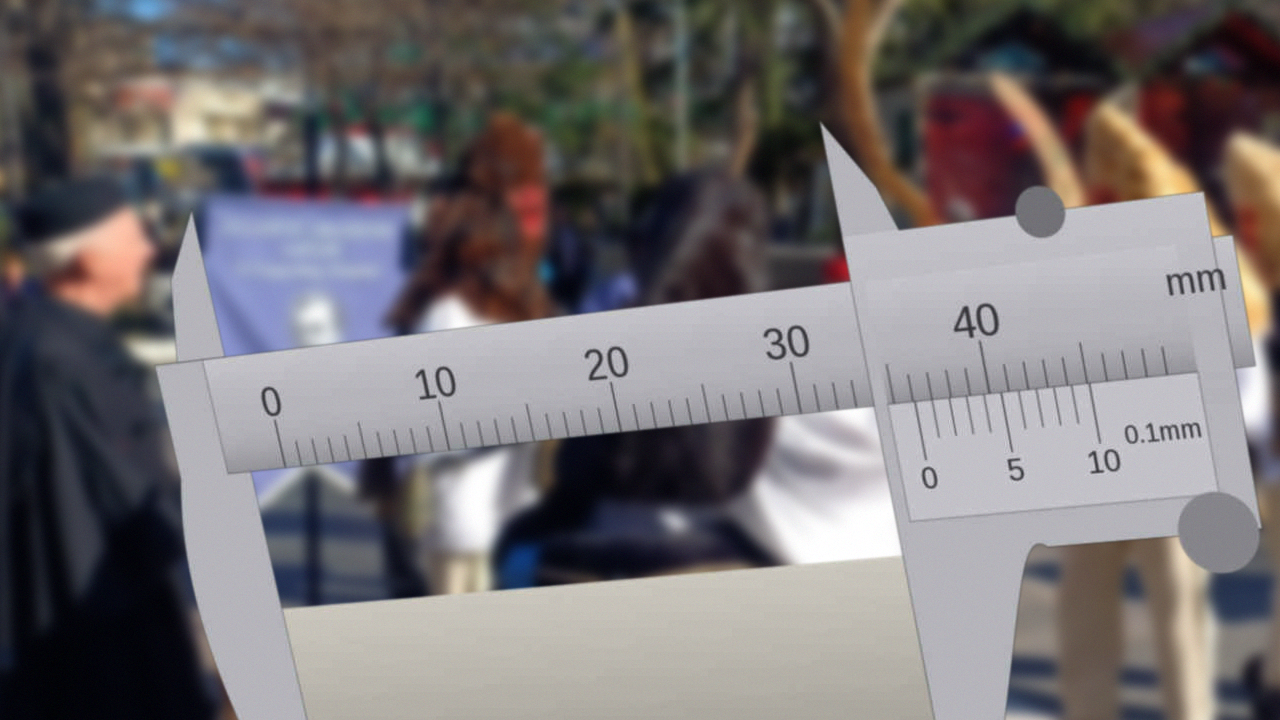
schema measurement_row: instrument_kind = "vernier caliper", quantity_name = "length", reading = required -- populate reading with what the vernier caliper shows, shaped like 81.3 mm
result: 36.1 mm
